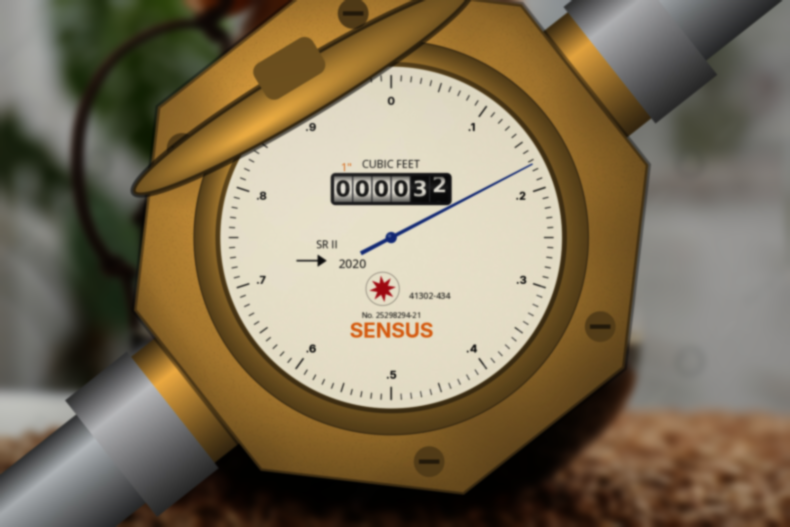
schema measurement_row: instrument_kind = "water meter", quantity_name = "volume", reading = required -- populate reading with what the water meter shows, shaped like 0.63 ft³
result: 32.17 ft³
